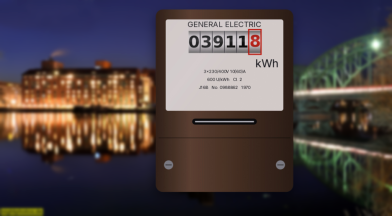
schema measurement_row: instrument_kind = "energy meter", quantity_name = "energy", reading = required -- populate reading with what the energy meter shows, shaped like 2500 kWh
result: 3911.8 kWh
